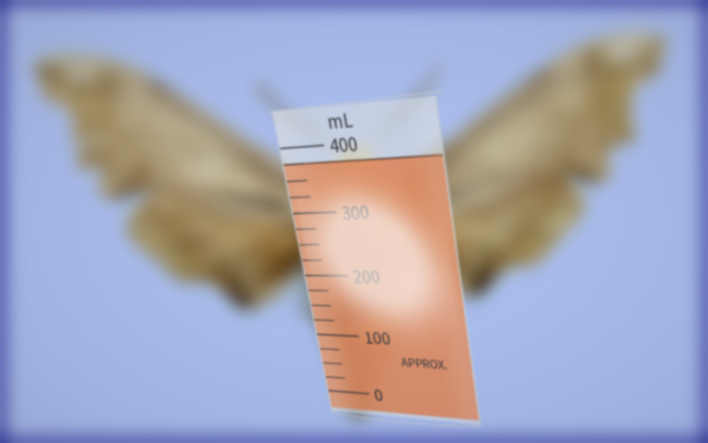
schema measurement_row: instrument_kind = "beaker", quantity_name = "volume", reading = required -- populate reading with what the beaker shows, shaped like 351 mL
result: 375 mL
